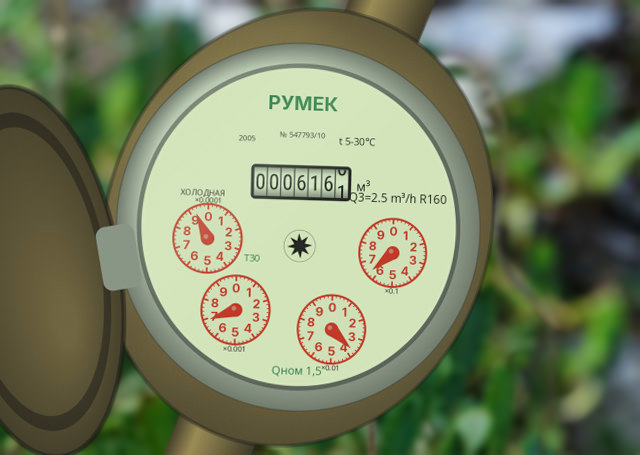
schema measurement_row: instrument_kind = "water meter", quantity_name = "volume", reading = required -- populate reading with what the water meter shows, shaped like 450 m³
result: 6160.6369 m³
